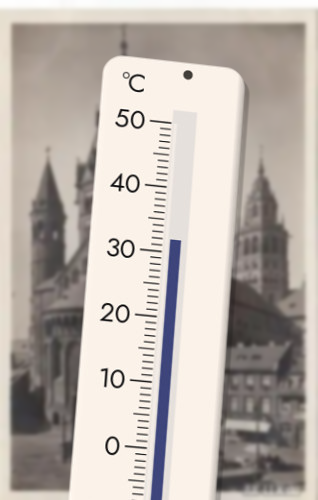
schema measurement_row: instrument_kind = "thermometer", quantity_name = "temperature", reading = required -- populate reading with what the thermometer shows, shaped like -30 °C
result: 32 °C
